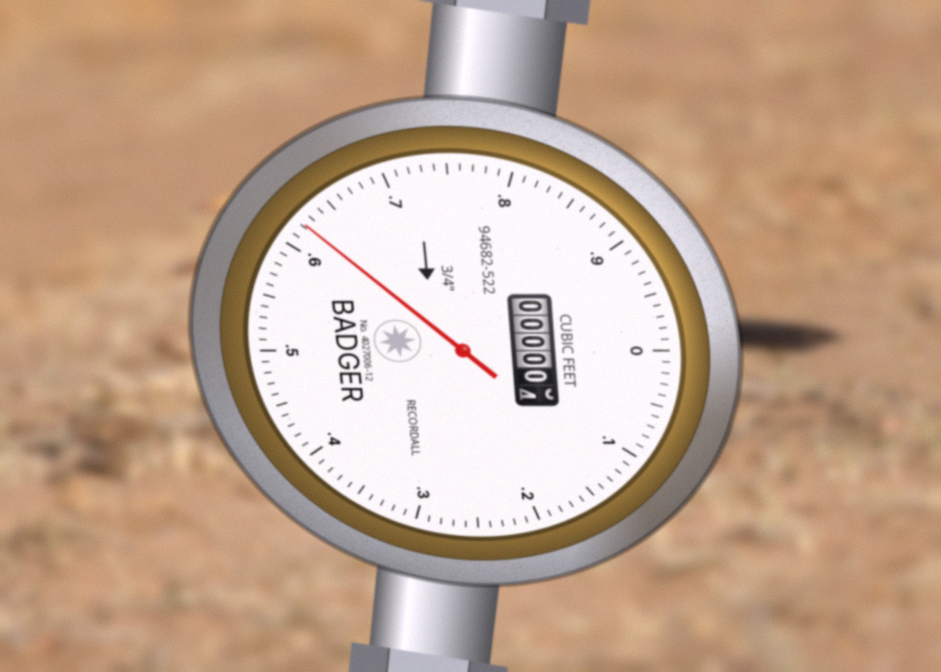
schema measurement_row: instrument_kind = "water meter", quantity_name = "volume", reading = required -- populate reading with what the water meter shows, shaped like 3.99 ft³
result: 3.62 ft³
